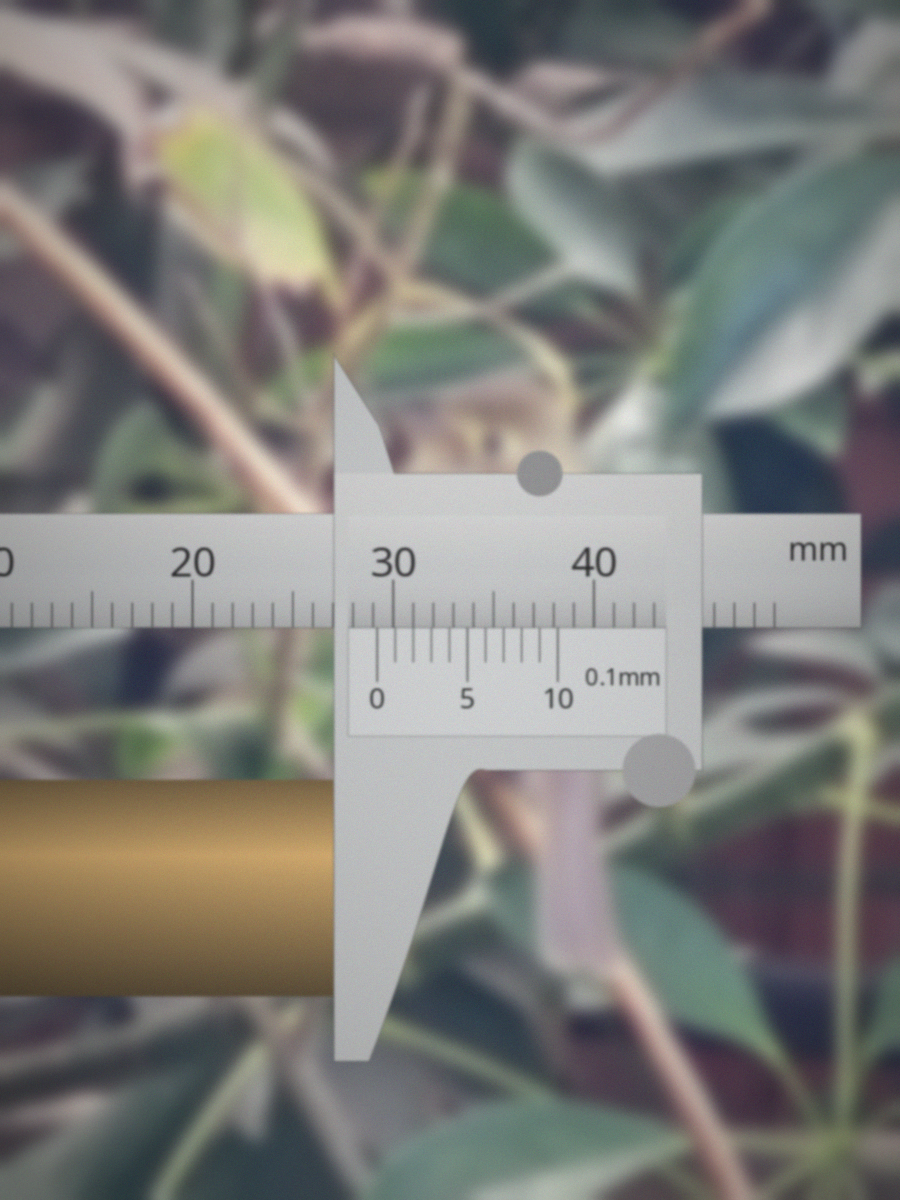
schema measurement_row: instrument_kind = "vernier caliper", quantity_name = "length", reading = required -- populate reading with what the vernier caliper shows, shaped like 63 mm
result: 29.2 mm
